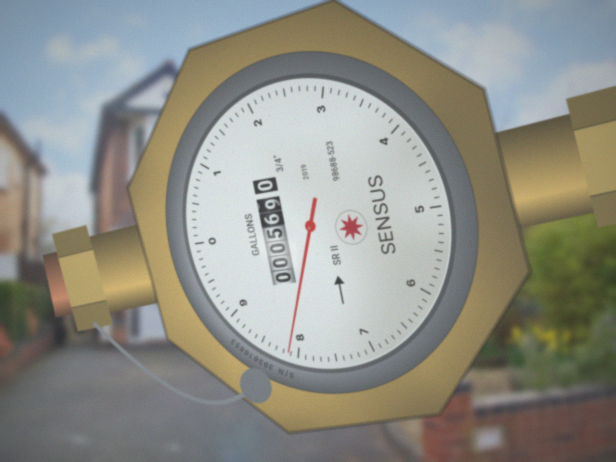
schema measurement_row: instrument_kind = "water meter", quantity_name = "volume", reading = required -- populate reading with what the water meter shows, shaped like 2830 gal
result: 5688.1 gal
